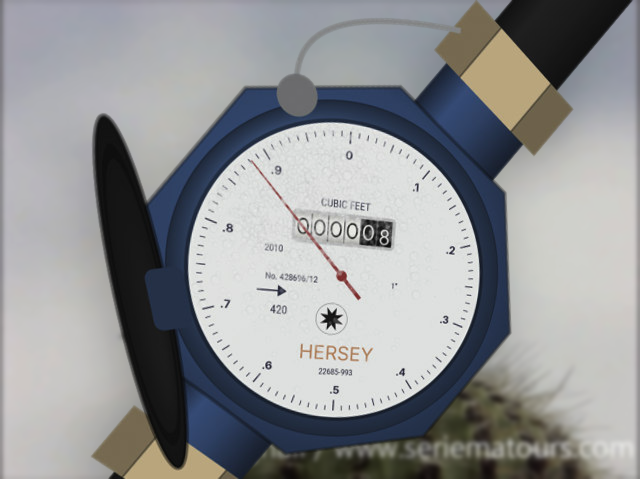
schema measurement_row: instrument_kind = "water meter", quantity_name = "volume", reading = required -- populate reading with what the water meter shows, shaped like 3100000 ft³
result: 7.88 ft³
